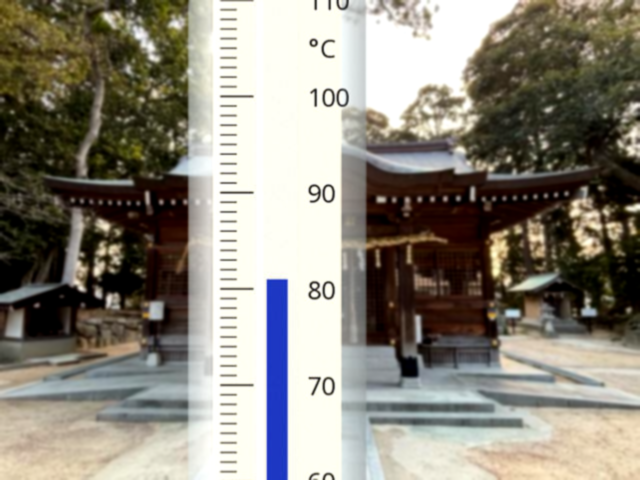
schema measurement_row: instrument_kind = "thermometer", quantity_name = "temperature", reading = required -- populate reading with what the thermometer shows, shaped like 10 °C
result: 81 °C
